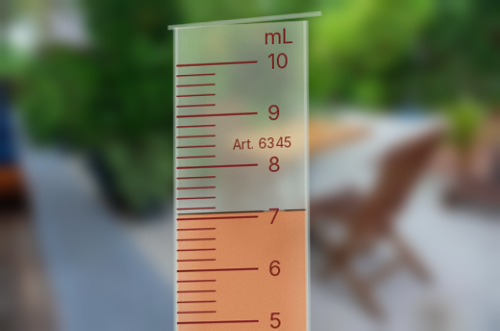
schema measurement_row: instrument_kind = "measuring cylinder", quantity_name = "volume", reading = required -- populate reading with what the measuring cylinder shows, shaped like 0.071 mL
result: 7.1 mL
